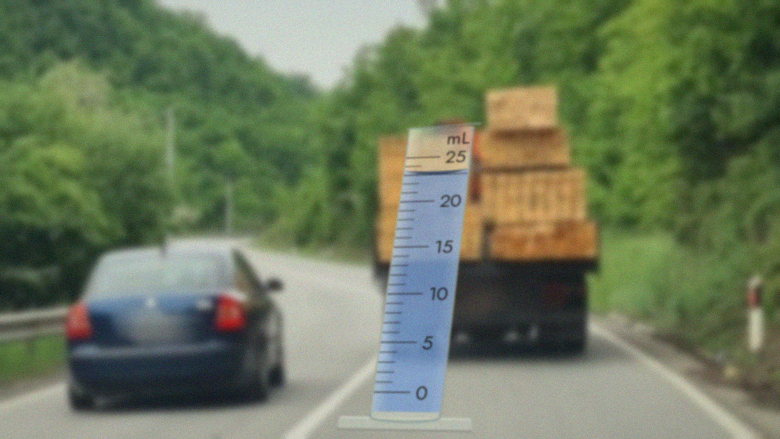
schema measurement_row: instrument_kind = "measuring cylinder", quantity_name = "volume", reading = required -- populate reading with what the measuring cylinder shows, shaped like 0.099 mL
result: 23 mL
